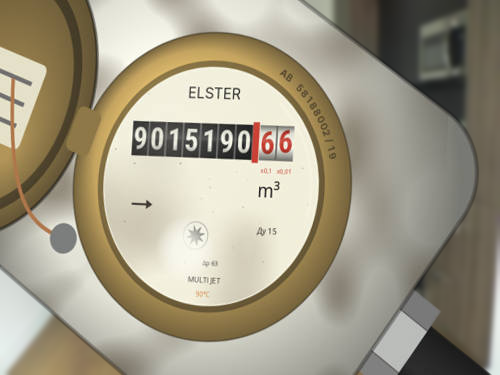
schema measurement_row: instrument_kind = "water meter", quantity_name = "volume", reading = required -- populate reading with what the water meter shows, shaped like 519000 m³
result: 9015190.66 m³
